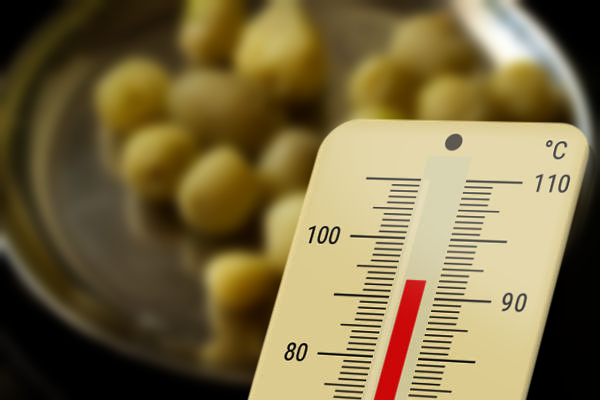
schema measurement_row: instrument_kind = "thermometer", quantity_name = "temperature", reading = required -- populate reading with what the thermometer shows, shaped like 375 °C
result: 93 °C
